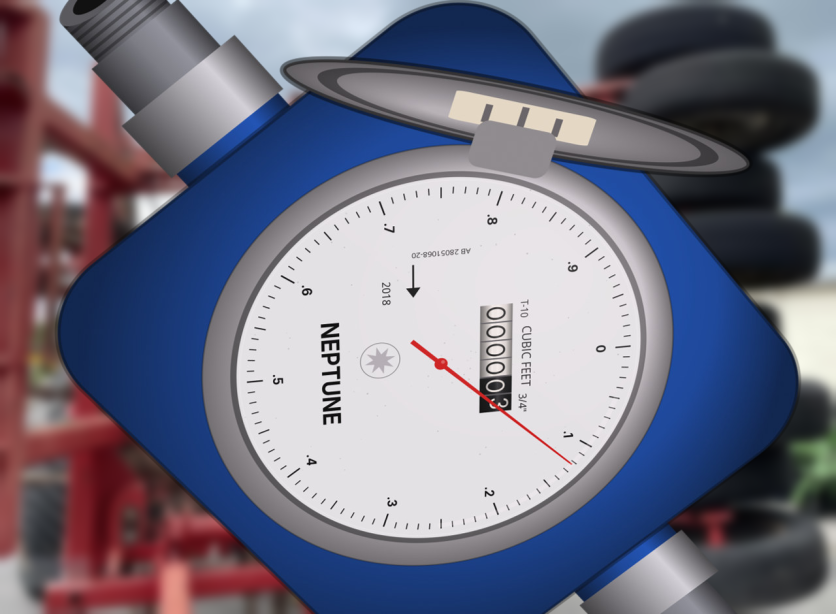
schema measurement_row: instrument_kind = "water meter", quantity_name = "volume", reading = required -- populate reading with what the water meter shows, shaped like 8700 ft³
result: 3.12 ft³
